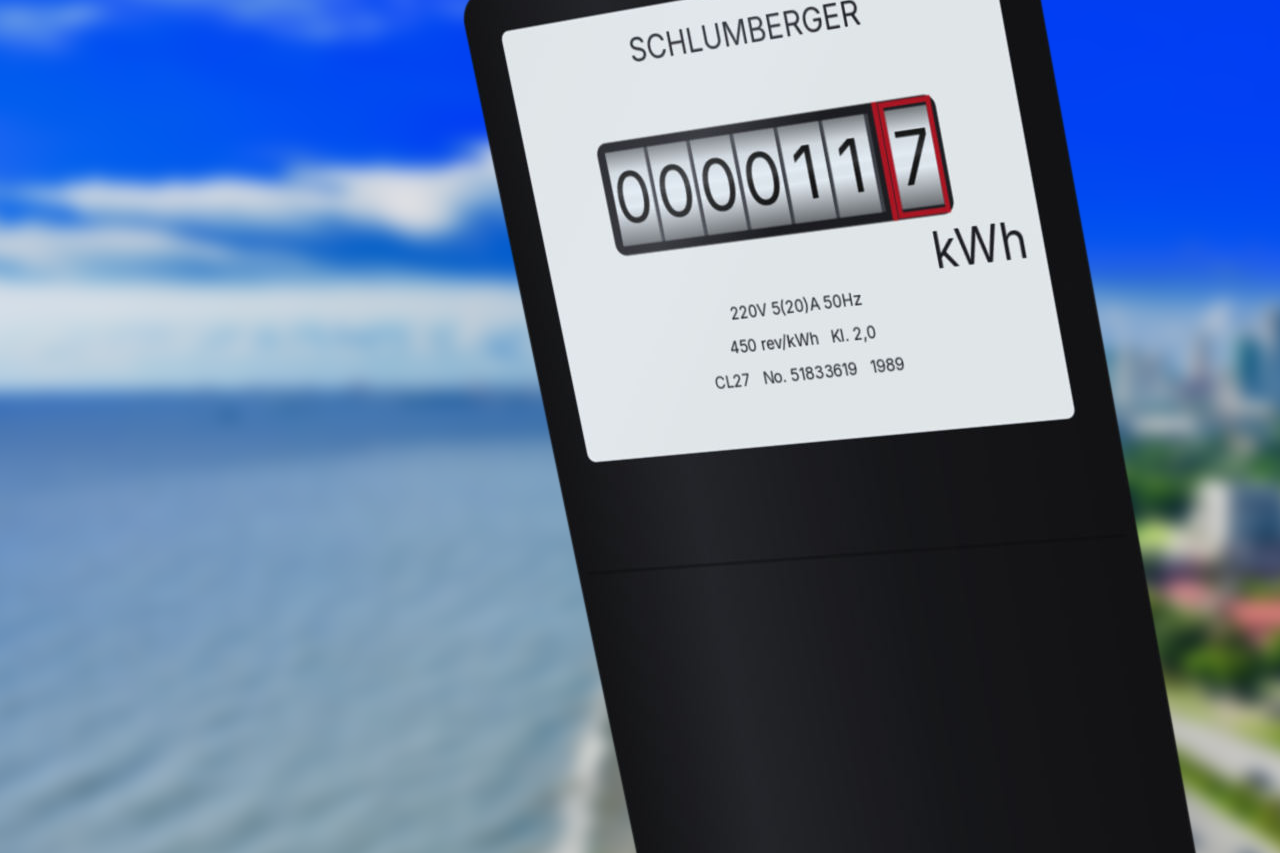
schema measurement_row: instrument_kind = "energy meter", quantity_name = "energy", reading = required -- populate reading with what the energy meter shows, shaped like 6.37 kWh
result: 11.7 kWh
